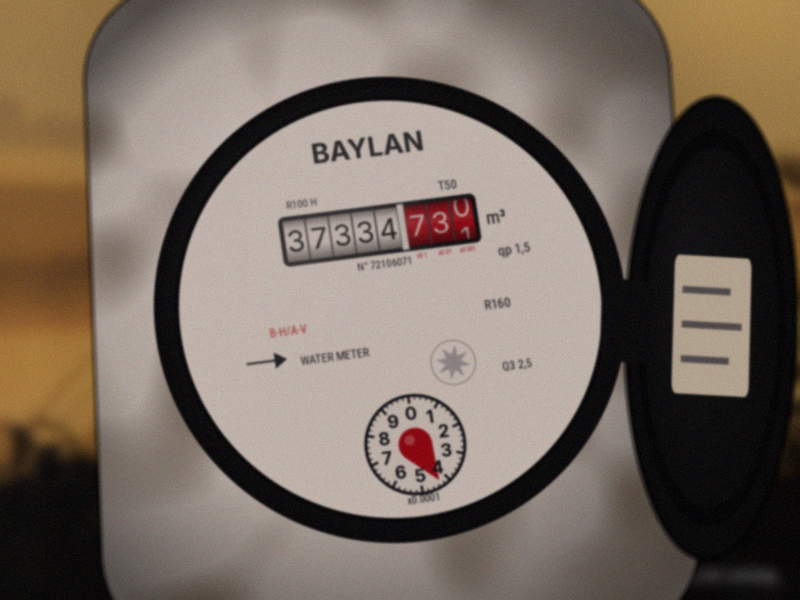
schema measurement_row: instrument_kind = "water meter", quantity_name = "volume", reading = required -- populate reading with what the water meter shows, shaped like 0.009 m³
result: 37334.7304 m³
